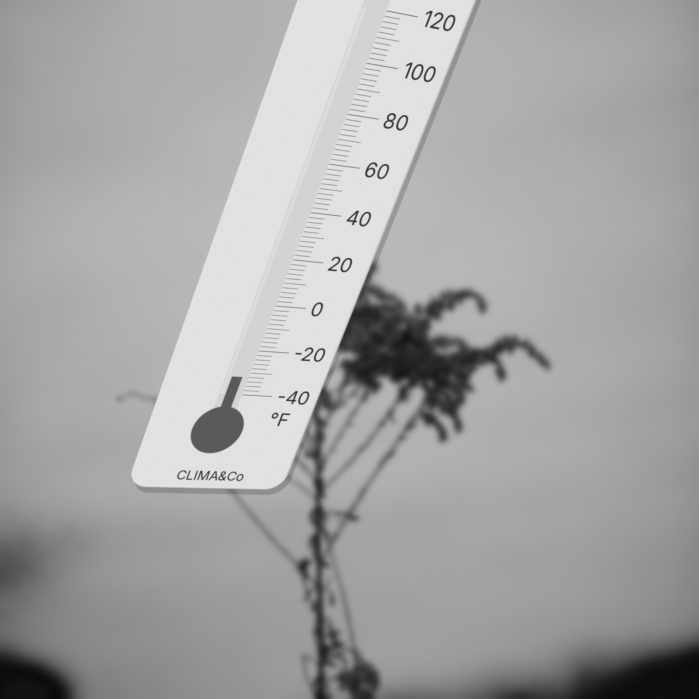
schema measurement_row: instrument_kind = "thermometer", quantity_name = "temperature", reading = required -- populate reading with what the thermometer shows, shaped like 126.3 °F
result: -32 °F
